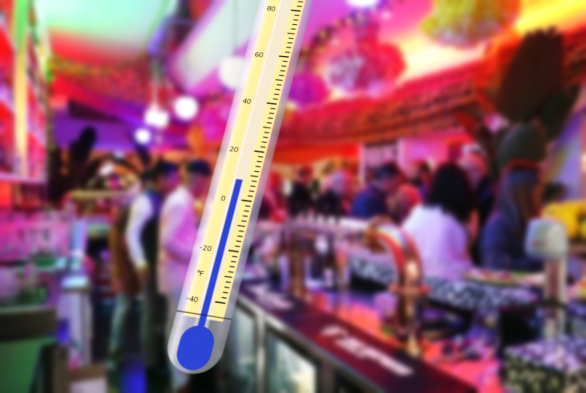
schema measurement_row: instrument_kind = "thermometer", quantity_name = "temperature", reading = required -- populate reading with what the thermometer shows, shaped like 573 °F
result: 8 °F
